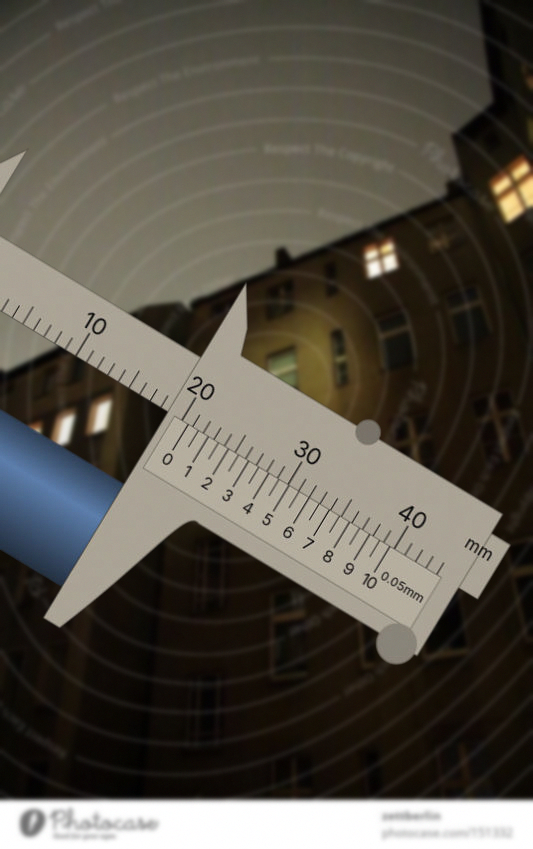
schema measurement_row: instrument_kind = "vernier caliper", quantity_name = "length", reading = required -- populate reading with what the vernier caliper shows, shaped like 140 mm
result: 20.6 mm
